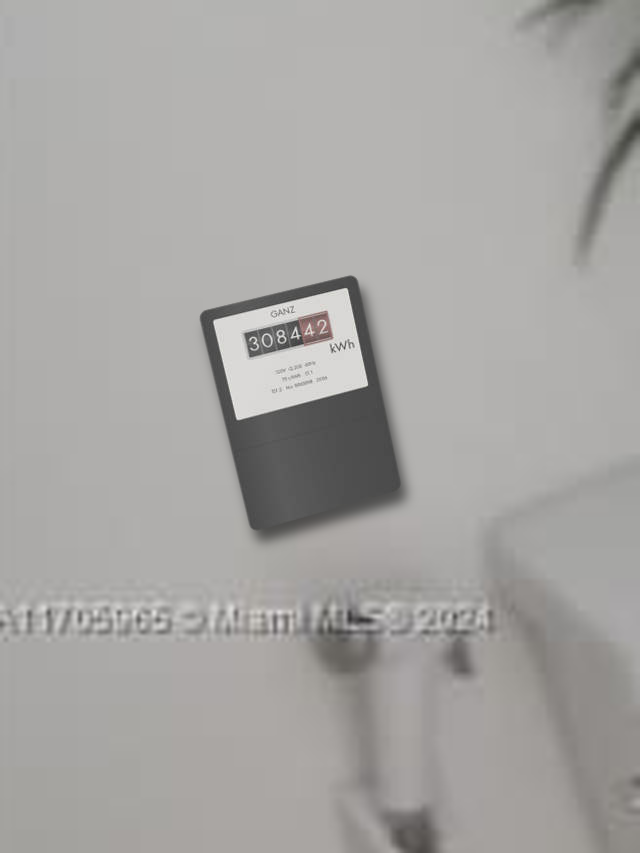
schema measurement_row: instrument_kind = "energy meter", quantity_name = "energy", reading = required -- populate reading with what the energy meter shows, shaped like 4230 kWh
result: 3084.42 kWh
